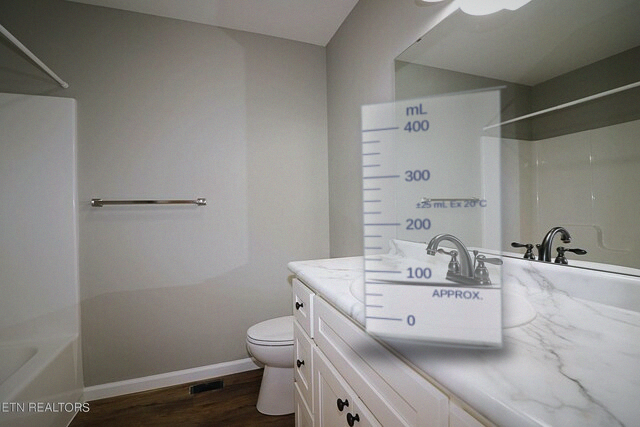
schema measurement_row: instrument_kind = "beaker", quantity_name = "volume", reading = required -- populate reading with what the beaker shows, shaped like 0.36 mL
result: 75 mL
